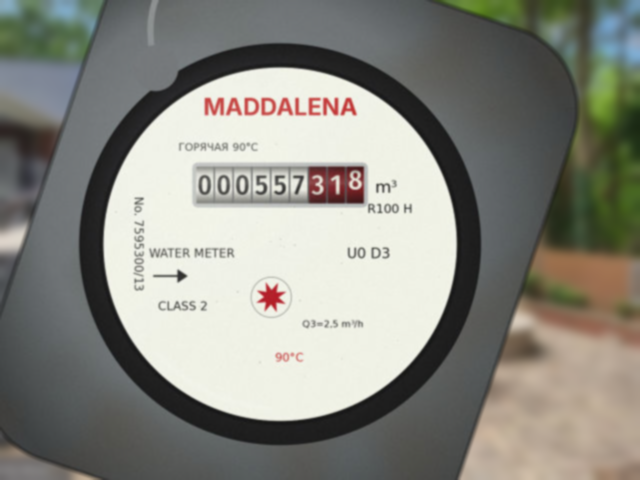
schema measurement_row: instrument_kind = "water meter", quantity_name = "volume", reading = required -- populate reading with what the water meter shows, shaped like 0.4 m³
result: 557.318 m³
